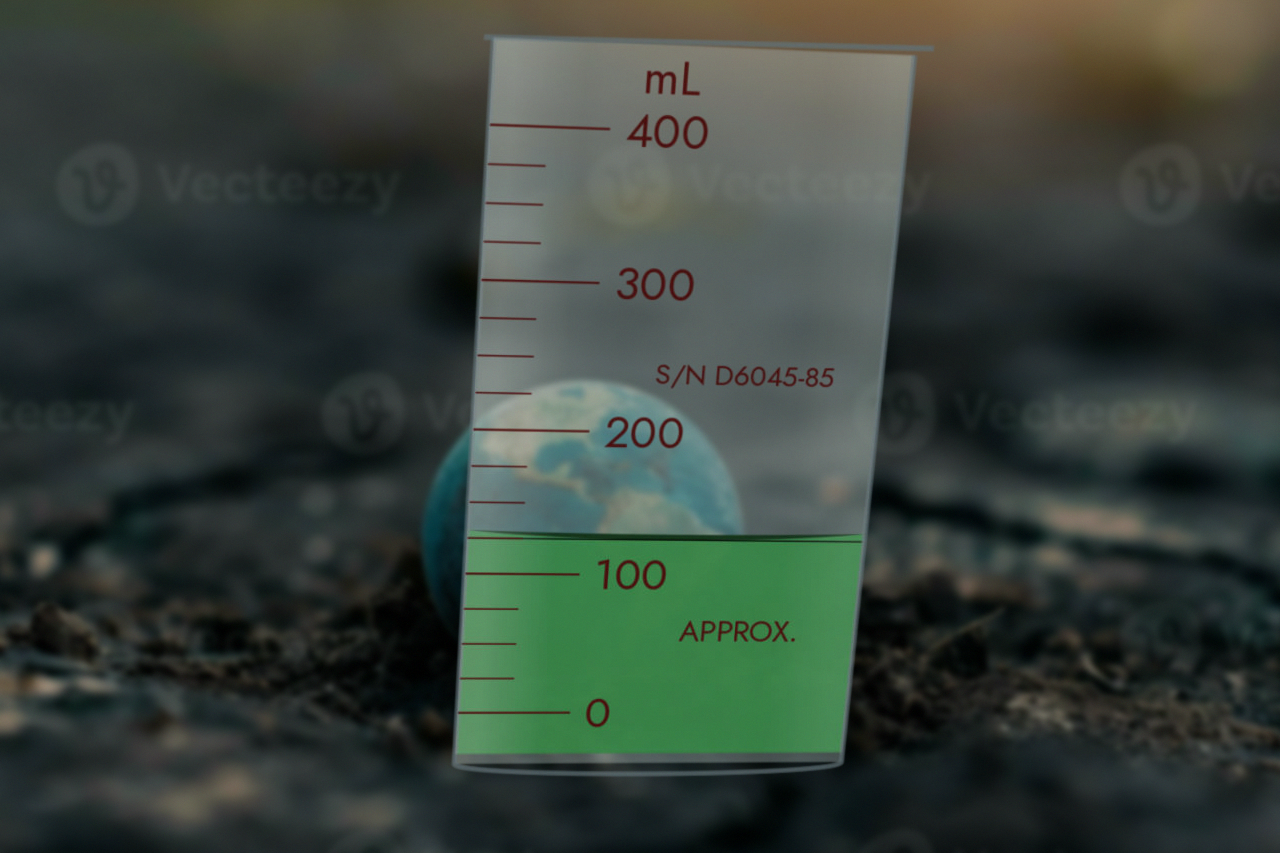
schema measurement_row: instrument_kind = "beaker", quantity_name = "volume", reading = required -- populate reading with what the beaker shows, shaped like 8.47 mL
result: 125 mL
